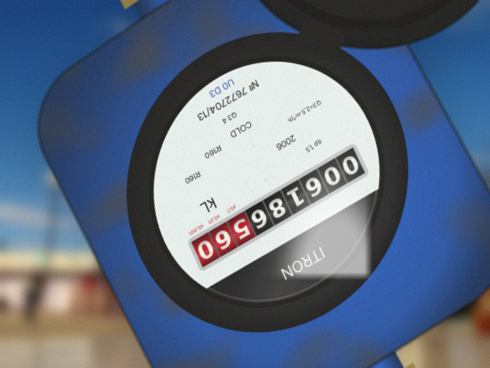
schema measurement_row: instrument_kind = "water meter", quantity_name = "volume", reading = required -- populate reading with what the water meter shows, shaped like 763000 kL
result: 6186.560 kL
